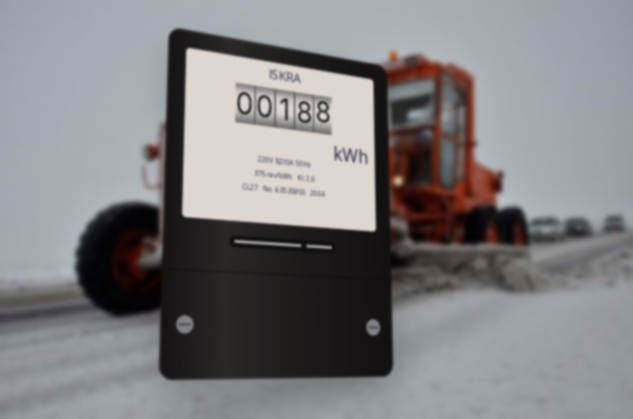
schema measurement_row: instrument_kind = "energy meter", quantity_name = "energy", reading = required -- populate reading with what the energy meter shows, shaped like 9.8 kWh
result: 188 kWh
